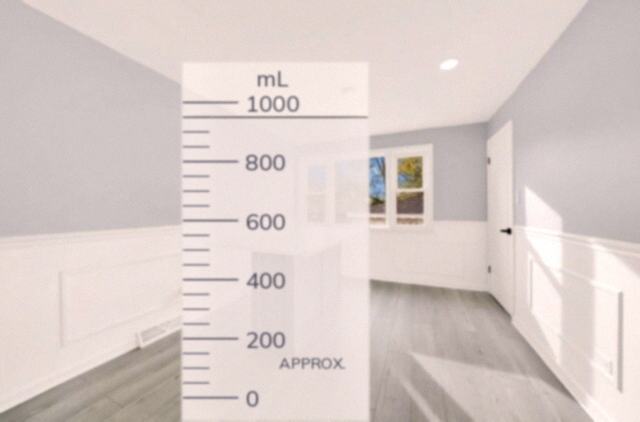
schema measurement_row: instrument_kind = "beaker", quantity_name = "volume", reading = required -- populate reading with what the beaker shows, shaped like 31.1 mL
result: 950 mL
